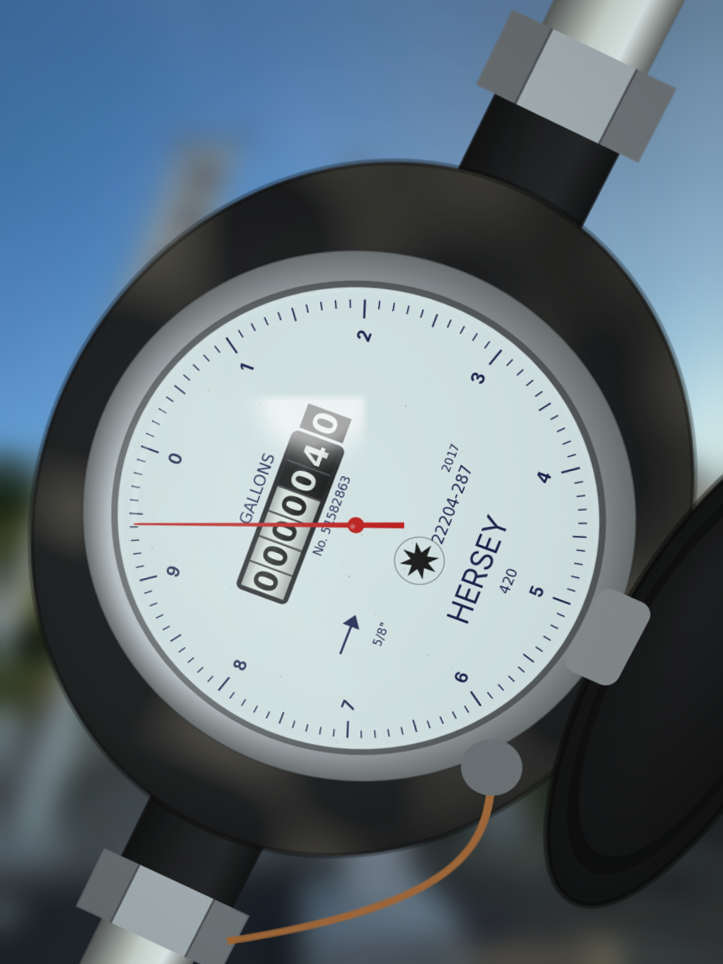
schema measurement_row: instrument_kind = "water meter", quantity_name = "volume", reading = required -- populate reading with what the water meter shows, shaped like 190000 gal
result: 39.4 gal
